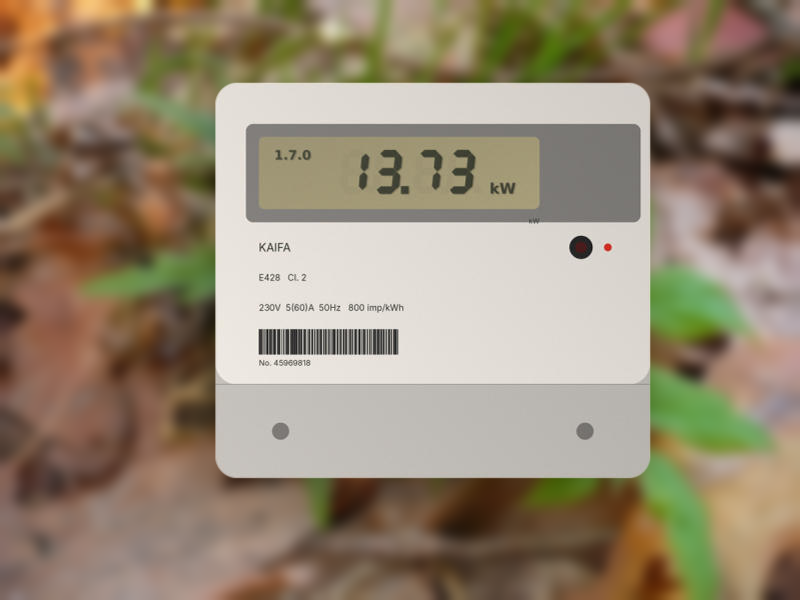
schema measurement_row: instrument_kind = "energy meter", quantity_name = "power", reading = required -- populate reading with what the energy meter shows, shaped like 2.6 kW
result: 13.73 kW
